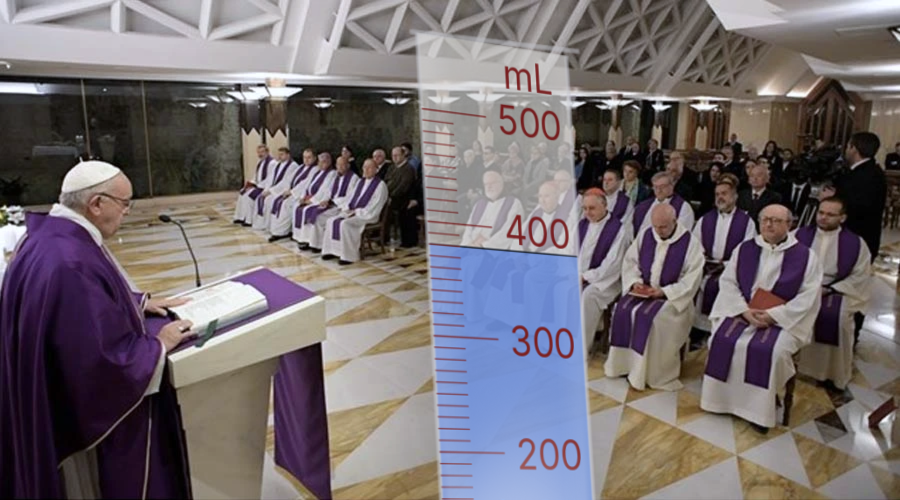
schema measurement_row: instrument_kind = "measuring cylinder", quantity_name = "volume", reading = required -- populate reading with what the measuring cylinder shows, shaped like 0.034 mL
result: 380 mL
